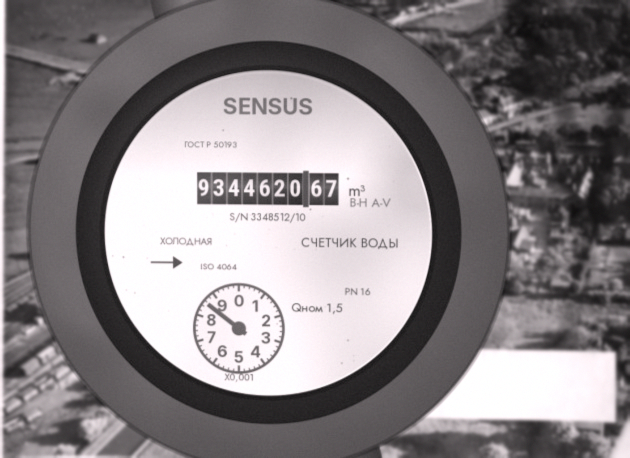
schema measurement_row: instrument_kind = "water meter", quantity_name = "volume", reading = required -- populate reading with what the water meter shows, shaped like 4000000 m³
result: 9344620.678 m³
